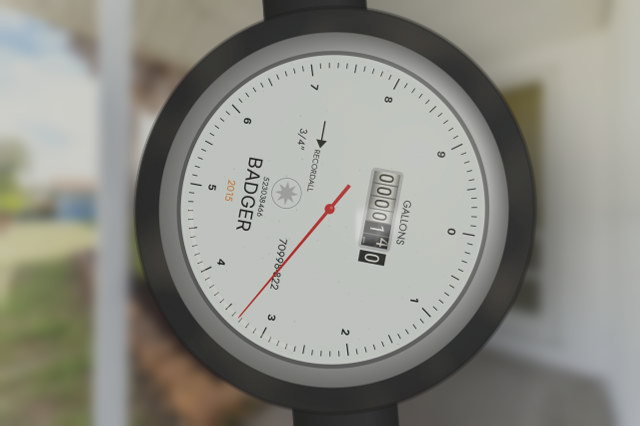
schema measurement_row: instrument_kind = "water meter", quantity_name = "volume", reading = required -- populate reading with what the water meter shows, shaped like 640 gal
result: 143.3 gal
